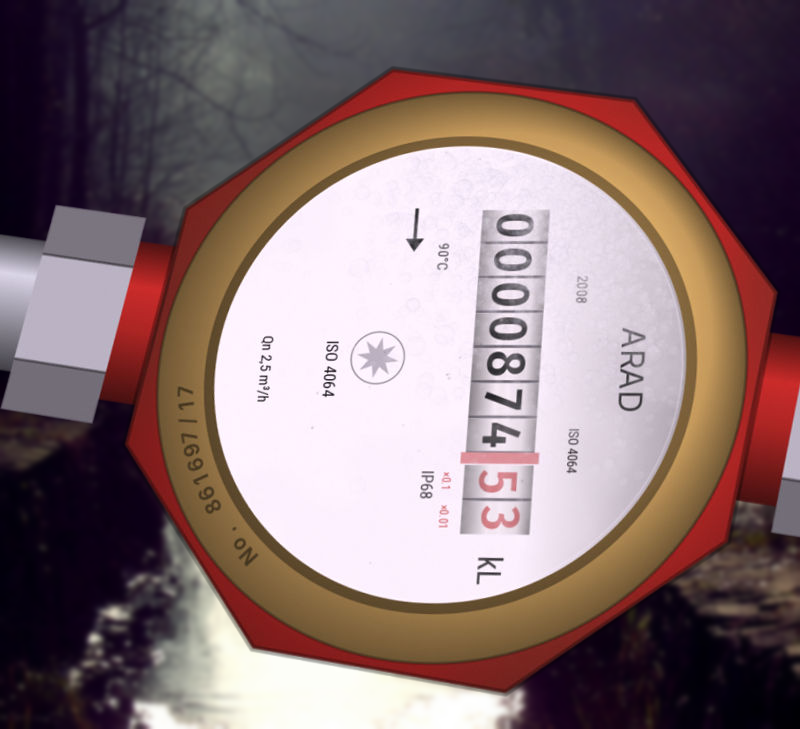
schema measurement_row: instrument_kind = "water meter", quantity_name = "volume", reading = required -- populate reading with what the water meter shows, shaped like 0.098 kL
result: 874.53 kL
